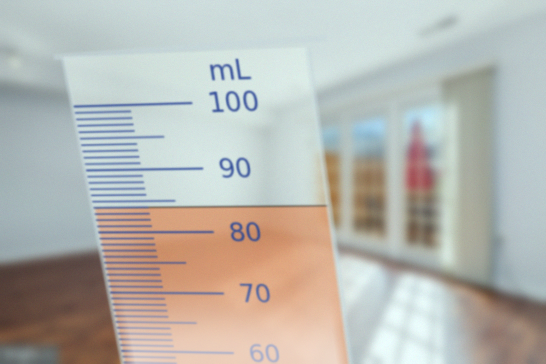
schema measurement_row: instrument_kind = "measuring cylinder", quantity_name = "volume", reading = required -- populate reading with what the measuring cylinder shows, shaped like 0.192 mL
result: 84 mL
